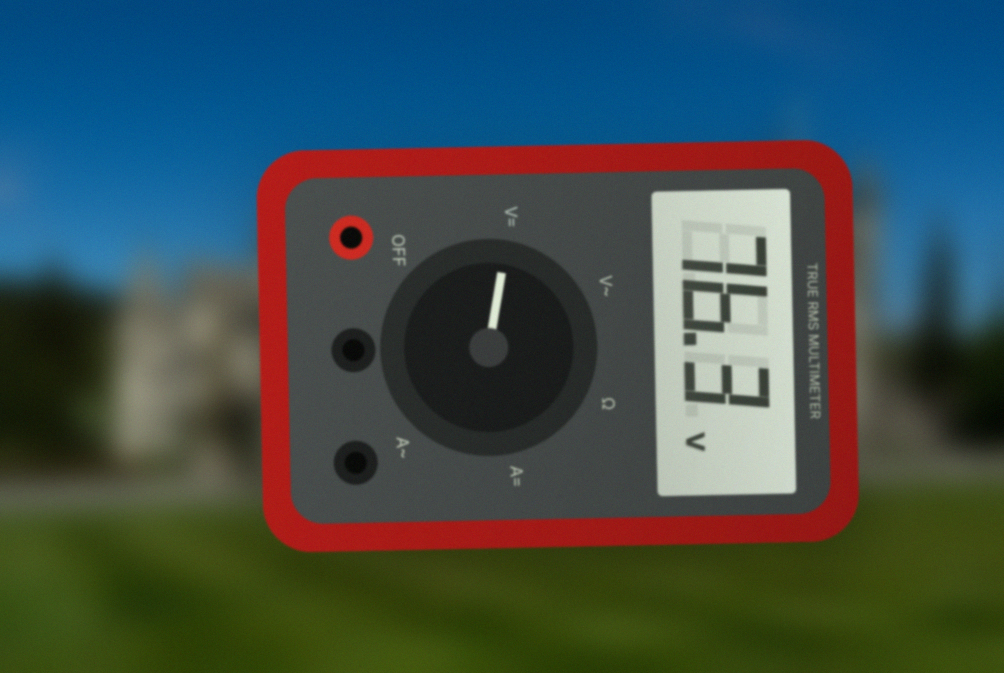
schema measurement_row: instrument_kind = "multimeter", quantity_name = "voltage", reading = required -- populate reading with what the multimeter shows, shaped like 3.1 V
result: 76.3 V
